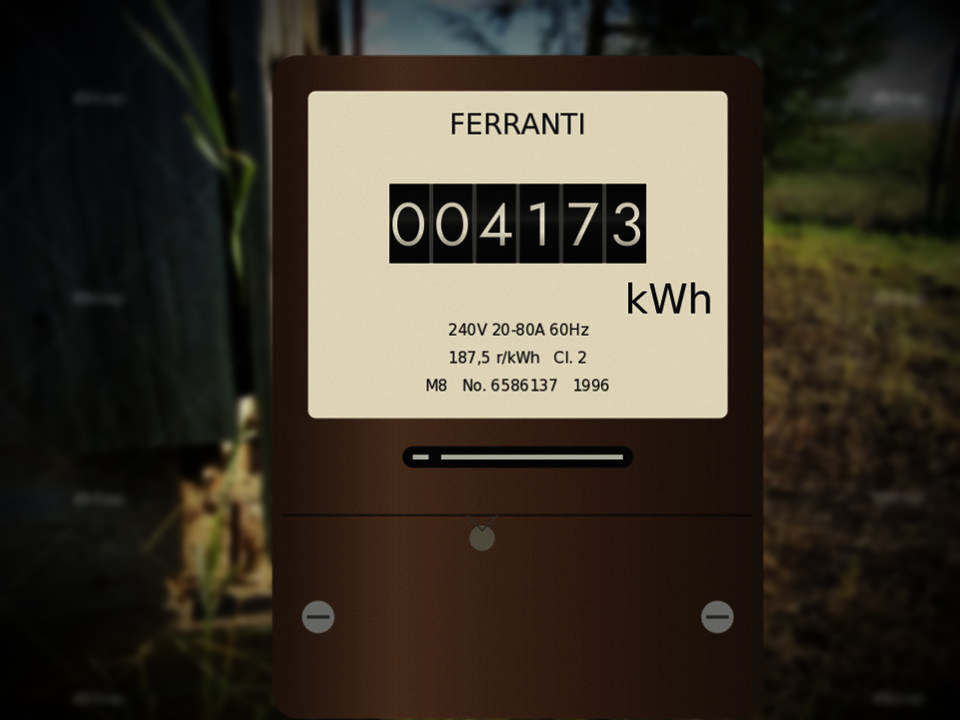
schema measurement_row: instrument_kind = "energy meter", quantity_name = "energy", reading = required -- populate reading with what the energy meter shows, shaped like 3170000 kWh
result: 4173 kWh
